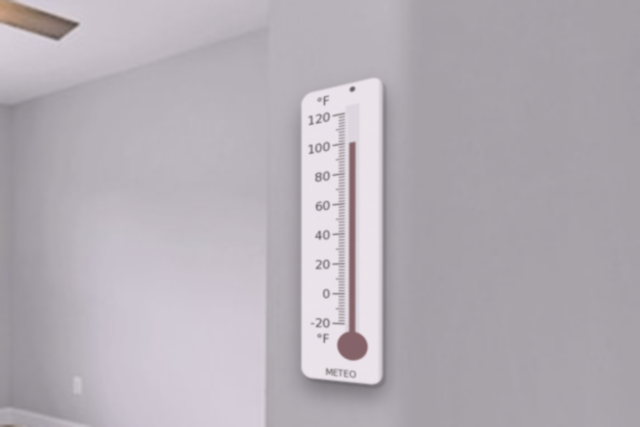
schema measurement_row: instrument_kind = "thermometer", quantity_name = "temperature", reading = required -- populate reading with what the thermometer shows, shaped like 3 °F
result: 100 °F
